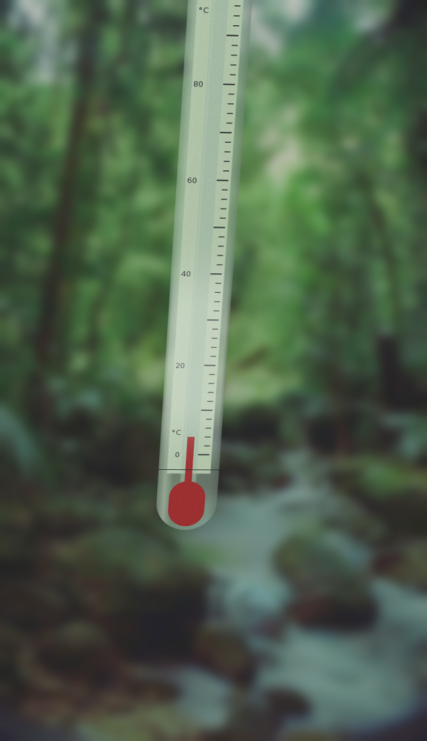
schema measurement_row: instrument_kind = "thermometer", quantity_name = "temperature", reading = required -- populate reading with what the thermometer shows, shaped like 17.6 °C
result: 4 °C
